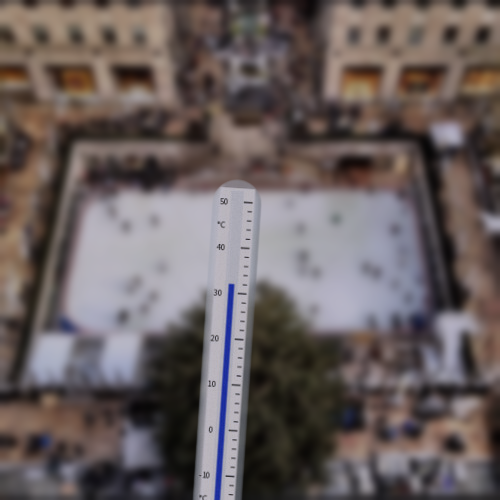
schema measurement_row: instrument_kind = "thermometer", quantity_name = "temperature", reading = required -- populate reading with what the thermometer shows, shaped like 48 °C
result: 32 °C
